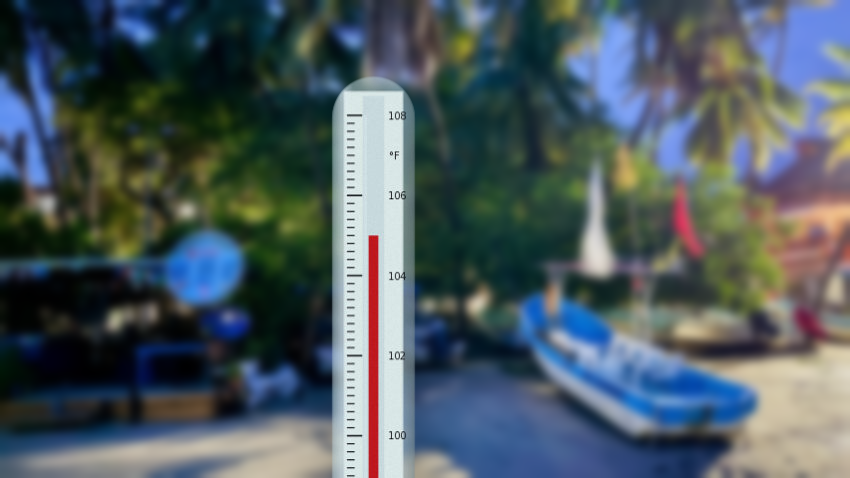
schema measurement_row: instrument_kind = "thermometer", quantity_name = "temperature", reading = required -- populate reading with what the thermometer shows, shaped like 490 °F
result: 105 °F
